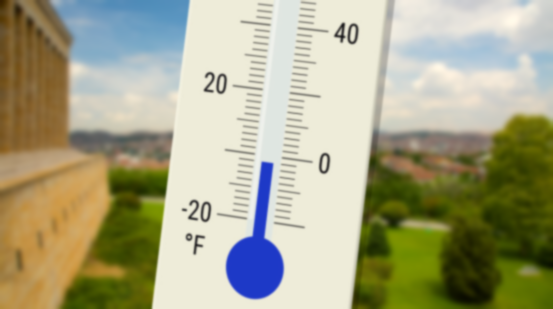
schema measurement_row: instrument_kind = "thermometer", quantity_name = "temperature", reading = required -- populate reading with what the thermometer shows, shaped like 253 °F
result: -2 °F
